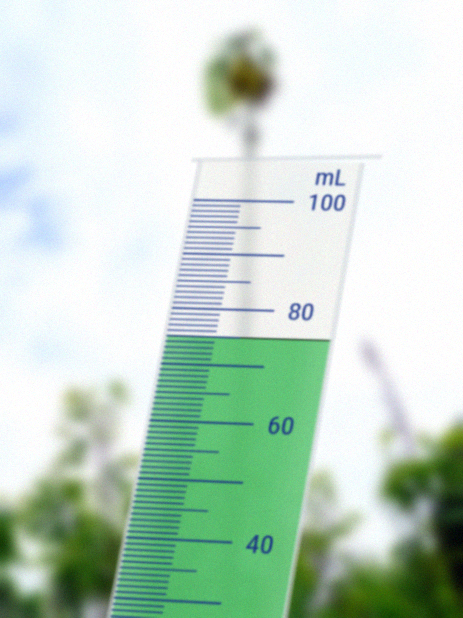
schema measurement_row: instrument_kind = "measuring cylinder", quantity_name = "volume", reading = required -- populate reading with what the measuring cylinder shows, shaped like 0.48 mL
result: 75 mL
